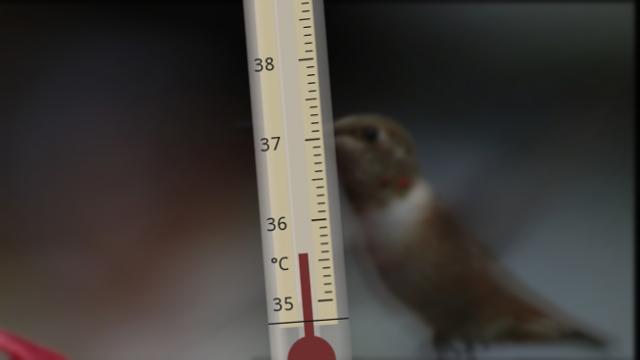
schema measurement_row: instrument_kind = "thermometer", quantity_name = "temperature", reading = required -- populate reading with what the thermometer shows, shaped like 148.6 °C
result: 35.6 °C
